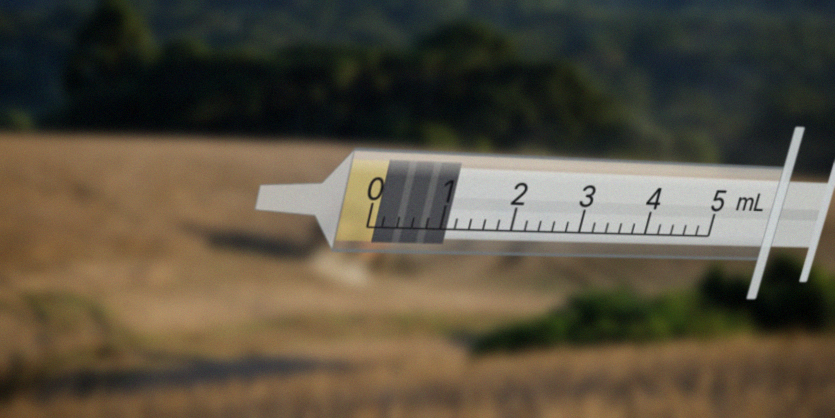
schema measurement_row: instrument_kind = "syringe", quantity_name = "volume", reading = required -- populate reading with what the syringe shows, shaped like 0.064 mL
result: 0.1 mL
